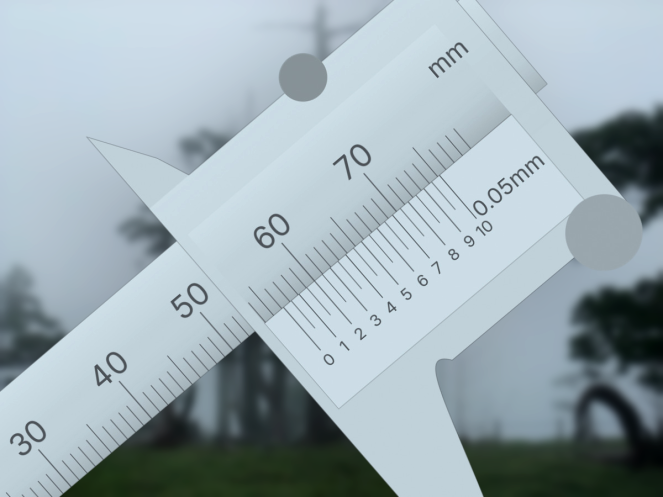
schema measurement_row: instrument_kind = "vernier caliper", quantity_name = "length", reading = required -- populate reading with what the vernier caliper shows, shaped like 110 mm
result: 56.2 mm
